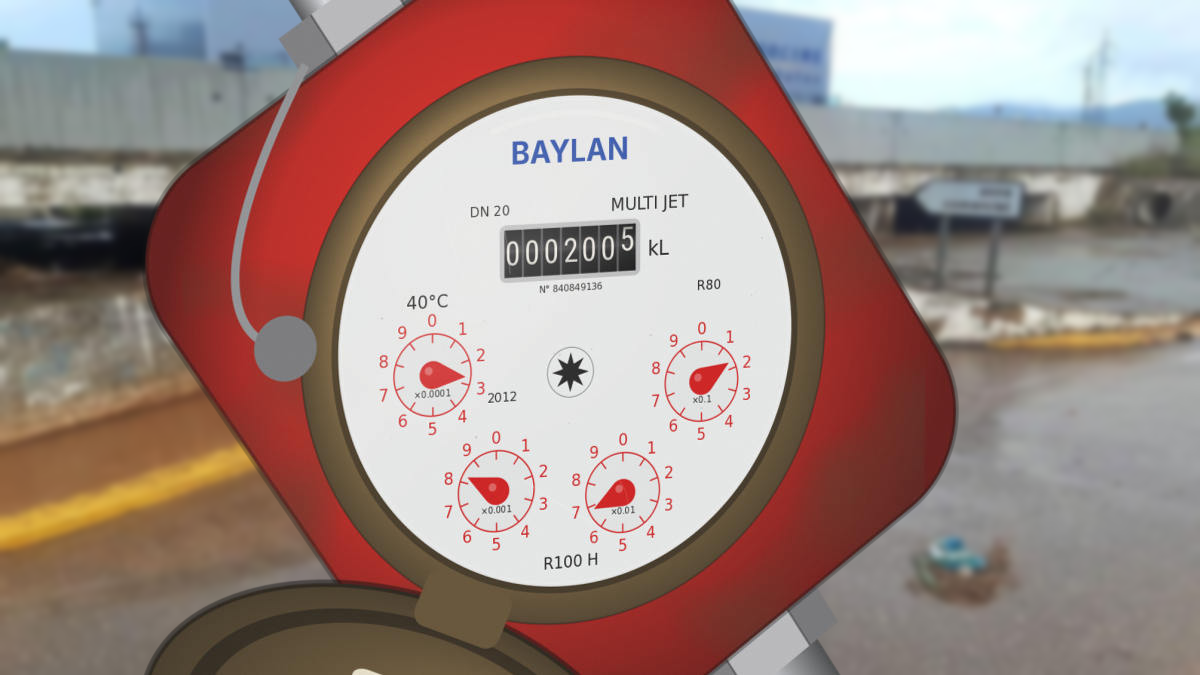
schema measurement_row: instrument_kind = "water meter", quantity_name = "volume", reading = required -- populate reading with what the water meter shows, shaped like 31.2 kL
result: 2005.1682 kL
